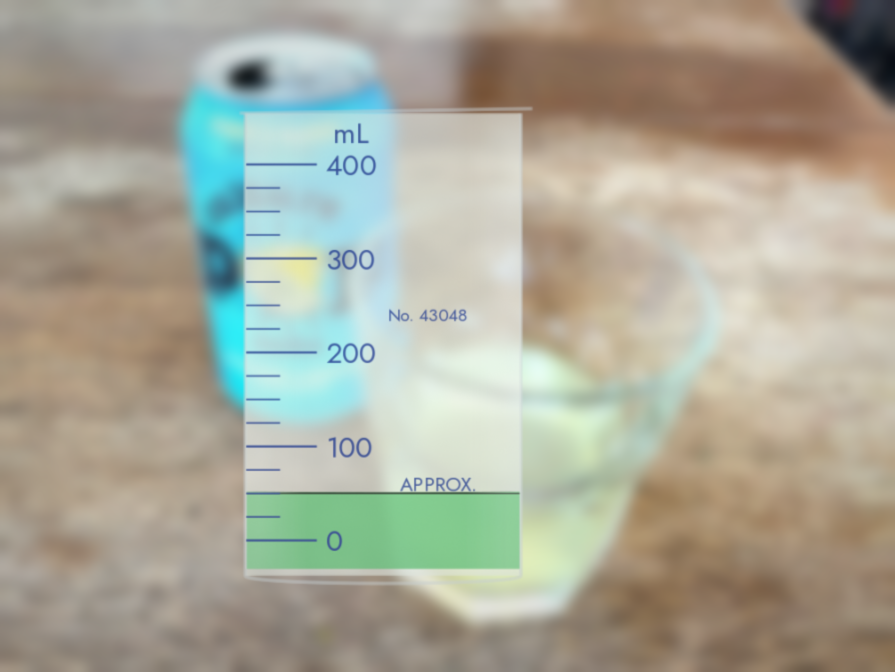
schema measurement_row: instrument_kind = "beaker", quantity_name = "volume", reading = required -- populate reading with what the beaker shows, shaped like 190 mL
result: 50 mL
